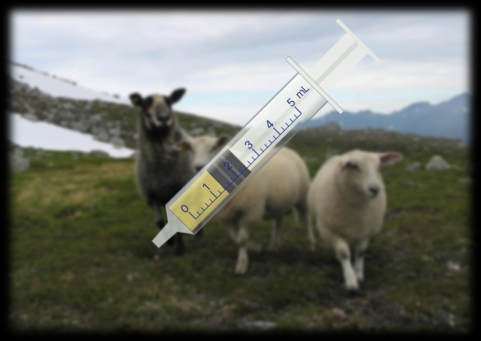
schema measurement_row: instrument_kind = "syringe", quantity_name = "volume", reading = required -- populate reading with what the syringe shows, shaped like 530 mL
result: 1.4 mL
